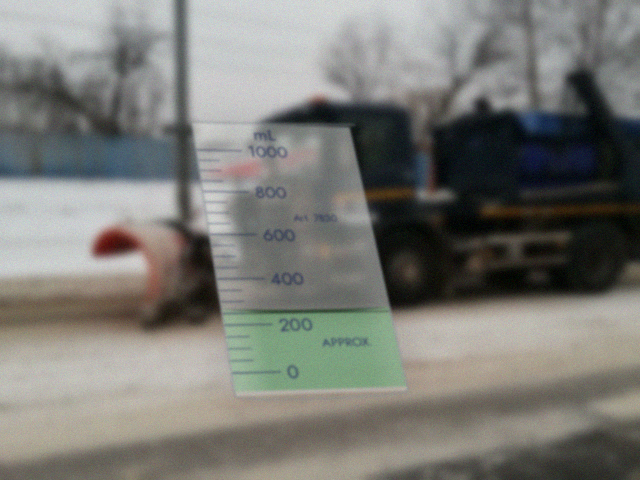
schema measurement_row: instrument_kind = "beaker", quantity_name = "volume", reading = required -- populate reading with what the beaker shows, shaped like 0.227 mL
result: 250 mL
